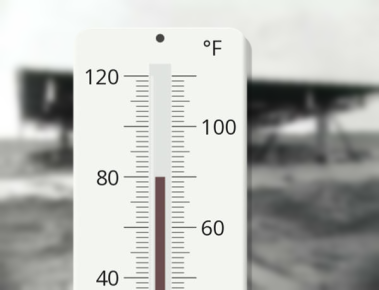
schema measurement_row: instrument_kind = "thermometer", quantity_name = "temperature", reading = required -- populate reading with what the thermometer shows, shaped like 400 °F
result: 80 °F
